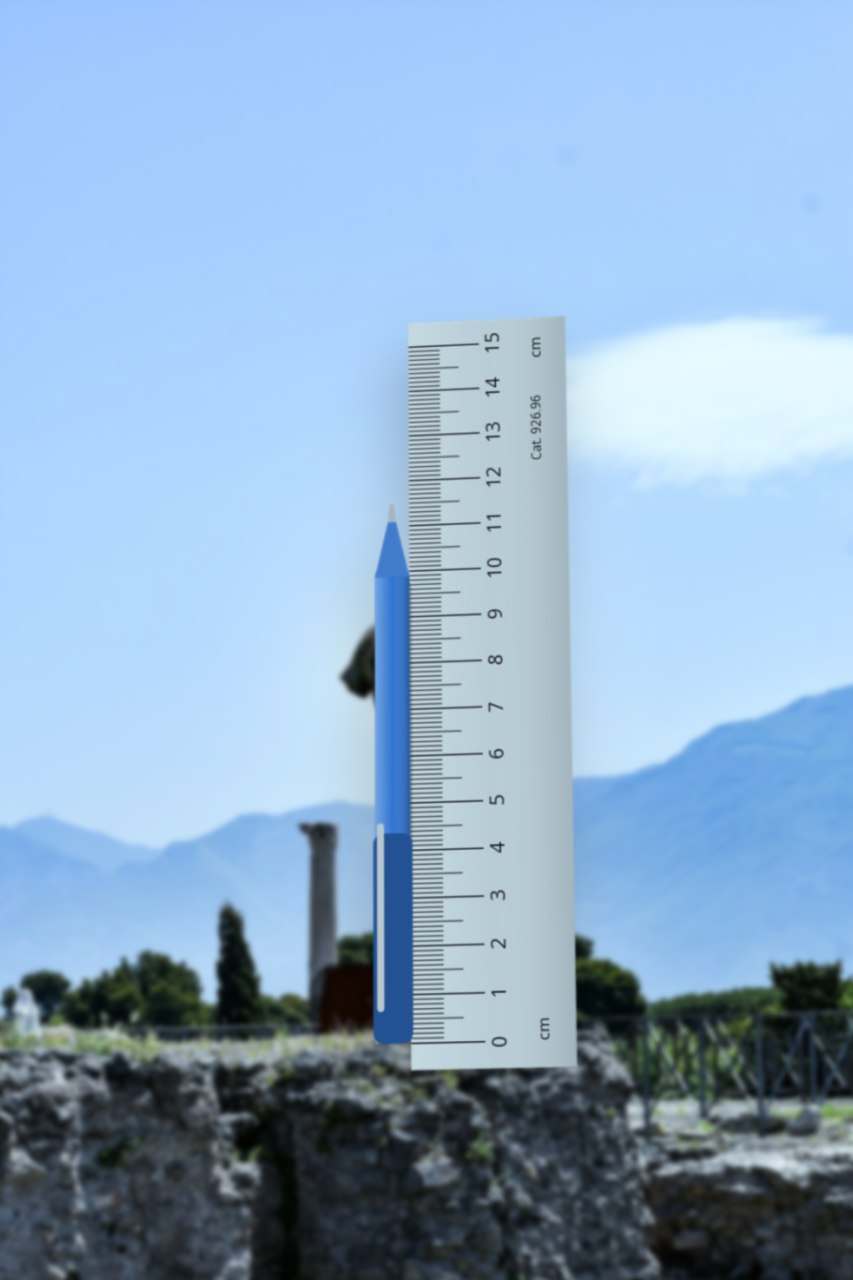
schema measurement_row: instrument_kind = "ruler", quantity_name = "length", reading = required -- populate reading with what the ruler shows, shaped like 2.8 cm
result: 11.5 cm
